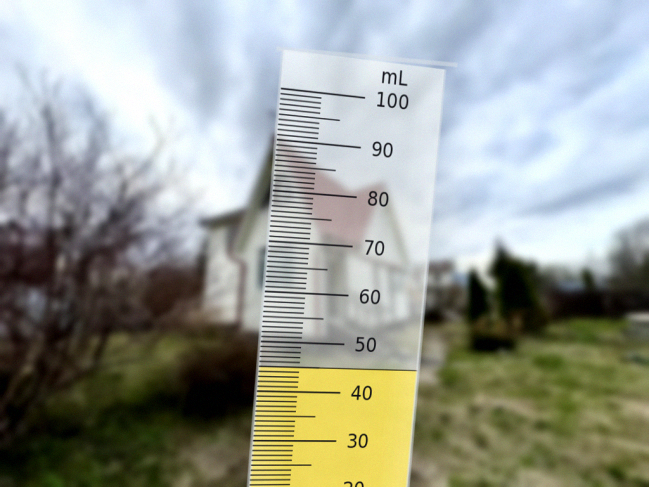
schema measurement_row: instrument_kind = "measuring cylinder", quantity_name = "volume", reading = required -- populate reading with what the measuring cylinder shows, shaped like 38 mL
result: 45 mL
